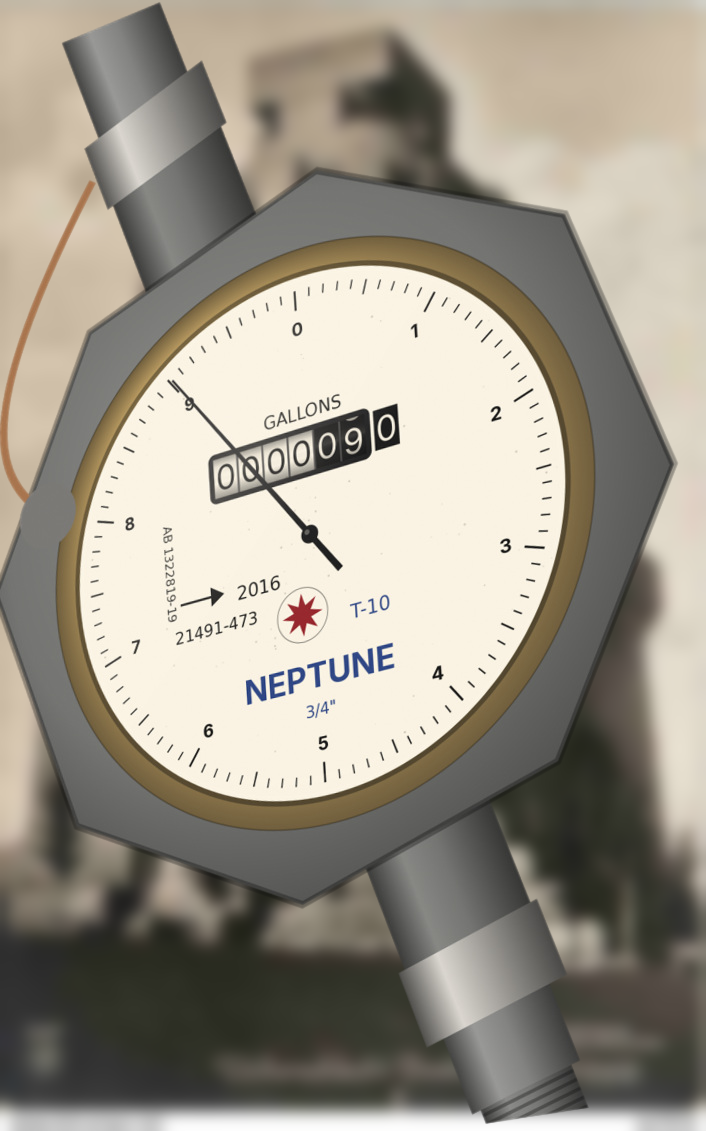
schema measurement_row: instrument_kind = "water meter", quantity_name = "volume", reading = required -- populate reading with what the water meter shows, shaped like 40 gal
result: 89.0 gal
